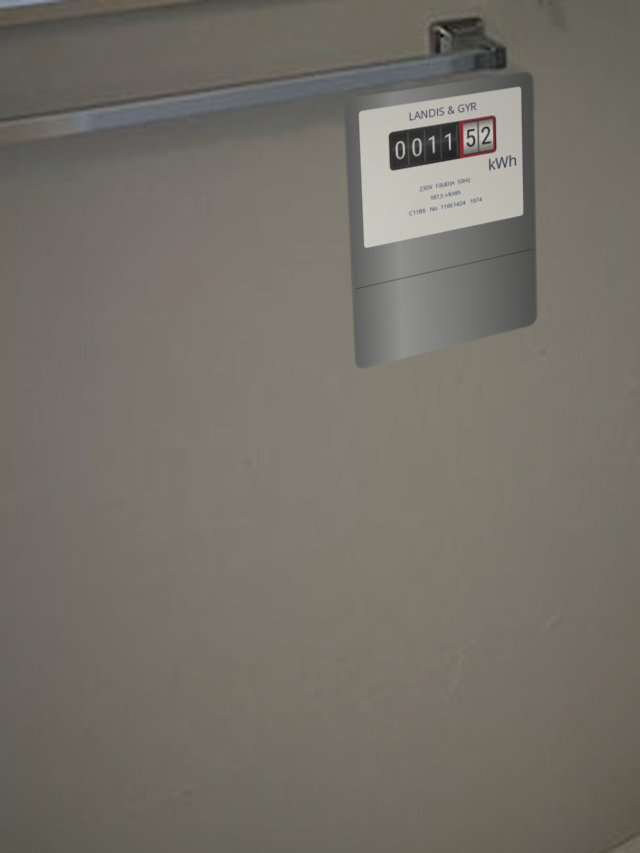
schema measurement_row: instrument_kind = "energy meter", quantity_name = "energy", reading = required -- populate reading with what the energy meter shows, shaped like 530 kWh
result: 11.52 kWh
